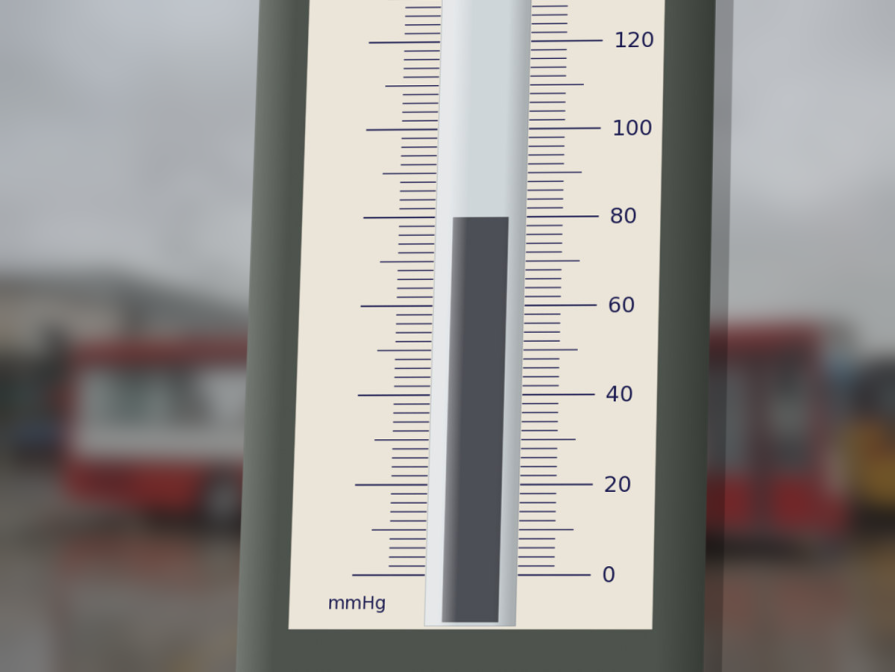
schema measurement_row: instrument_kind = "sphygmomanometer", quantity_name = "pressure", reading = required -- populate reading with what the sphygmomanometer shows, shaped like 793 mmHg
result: 80 mmHg
